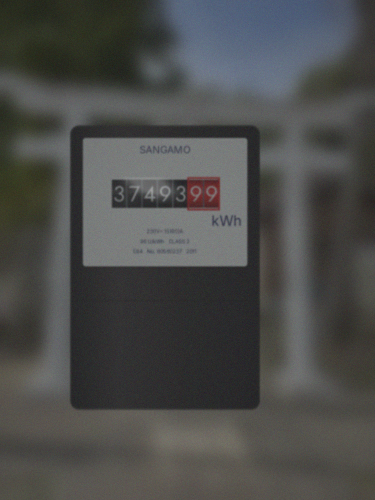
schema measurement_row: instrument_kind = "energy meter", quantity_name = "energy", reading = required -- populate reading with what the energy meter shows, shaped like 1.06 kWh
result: 37493.99 kWh
